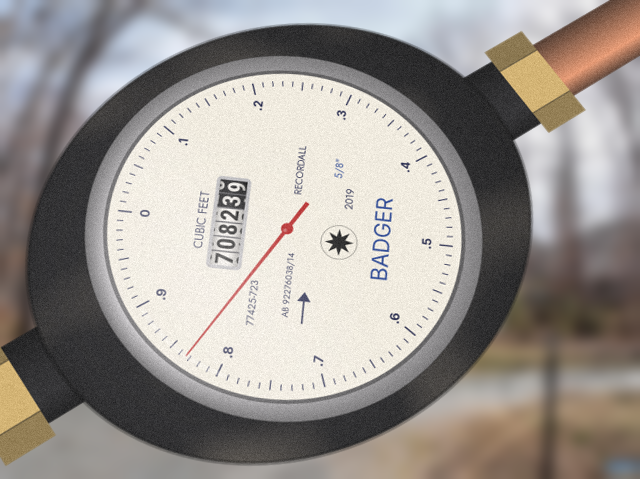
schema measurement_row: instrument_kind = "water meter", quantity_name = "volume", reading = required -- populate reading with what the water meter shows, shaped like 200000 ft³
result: 708238.83 ft³
